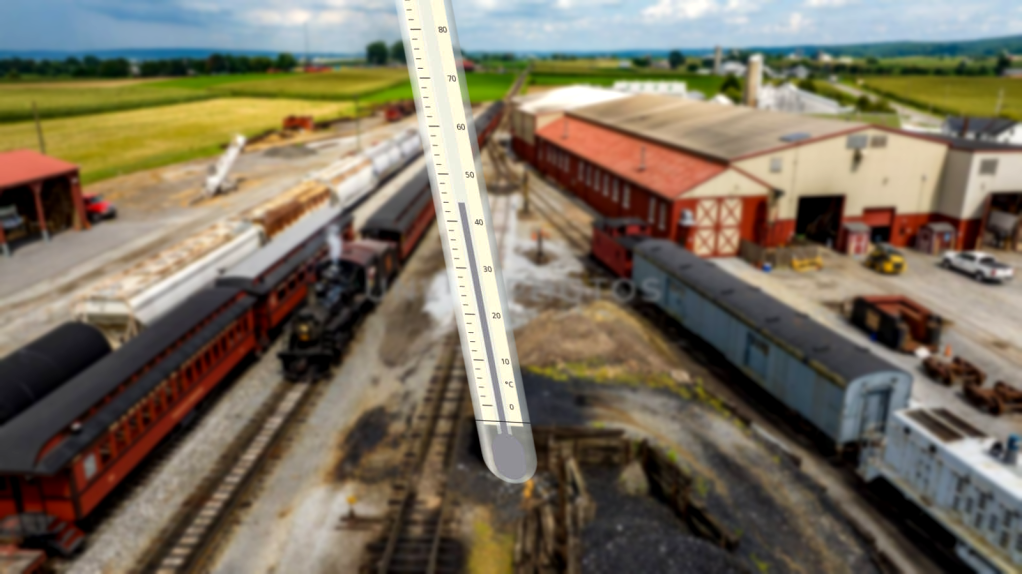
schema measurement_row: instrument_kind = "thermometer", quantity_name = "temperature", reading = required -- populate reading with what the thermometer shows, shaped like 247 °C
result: 44 °C
